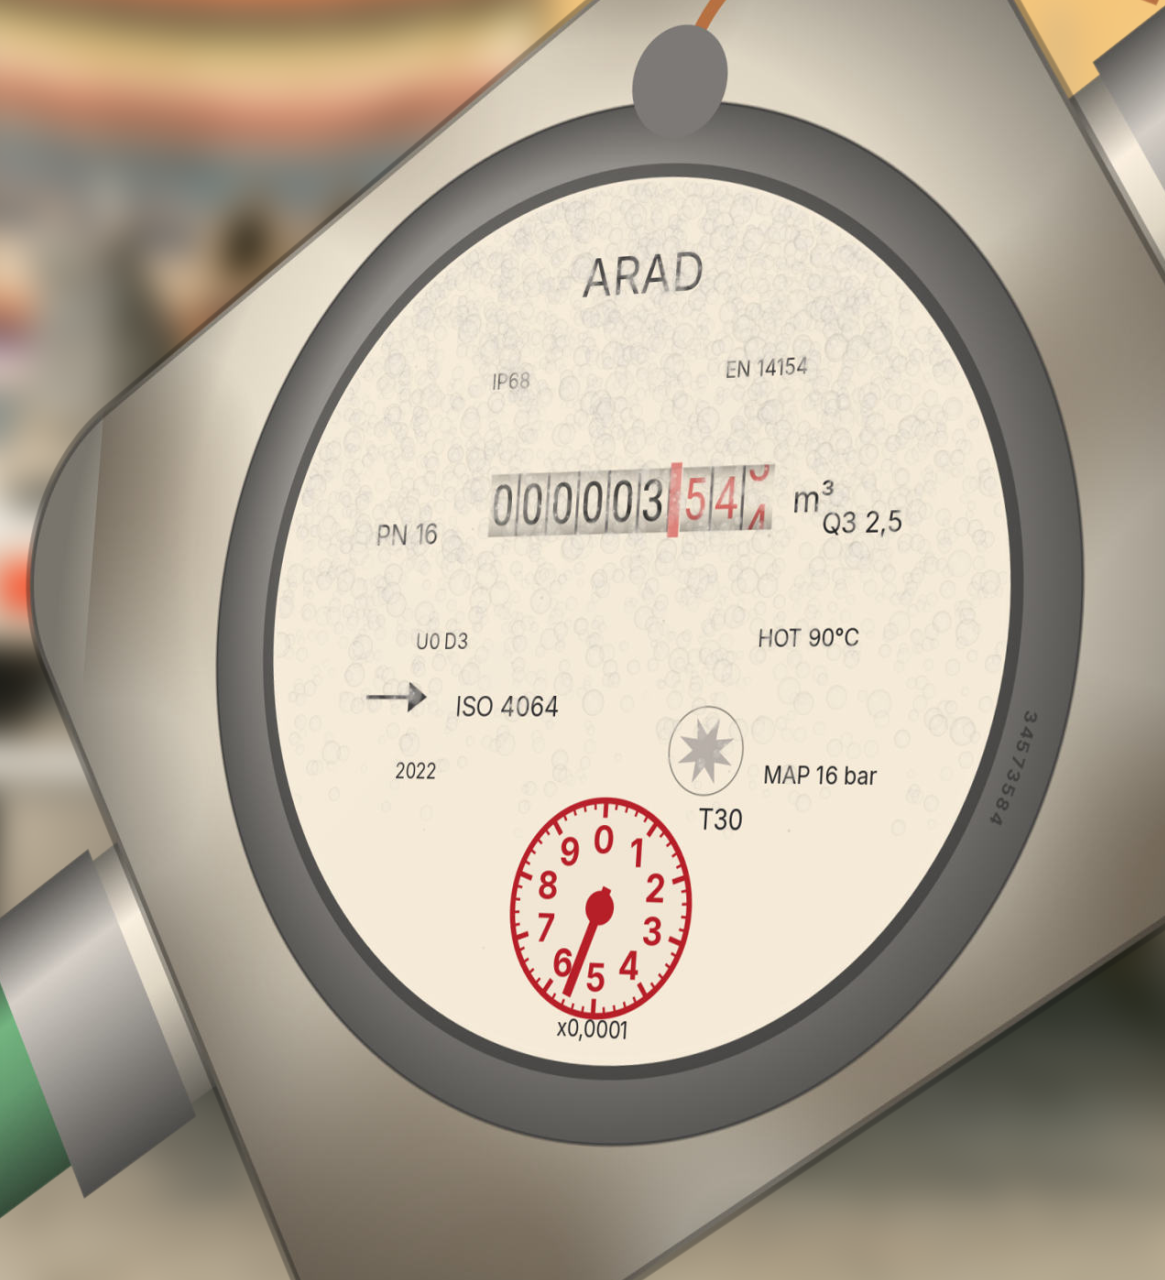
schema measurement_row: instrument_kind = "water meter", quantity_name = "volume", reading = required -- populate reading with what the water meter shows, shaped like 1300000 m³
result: 3.5435 m³
